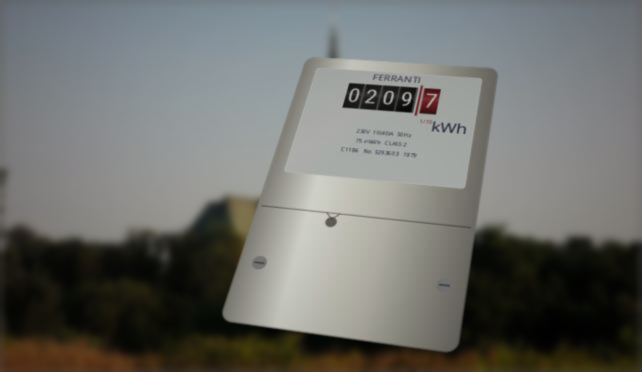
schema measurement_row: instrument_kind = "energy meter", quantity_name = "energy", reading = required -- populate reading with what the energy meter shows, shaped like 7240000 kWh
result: 209.7 kWh
